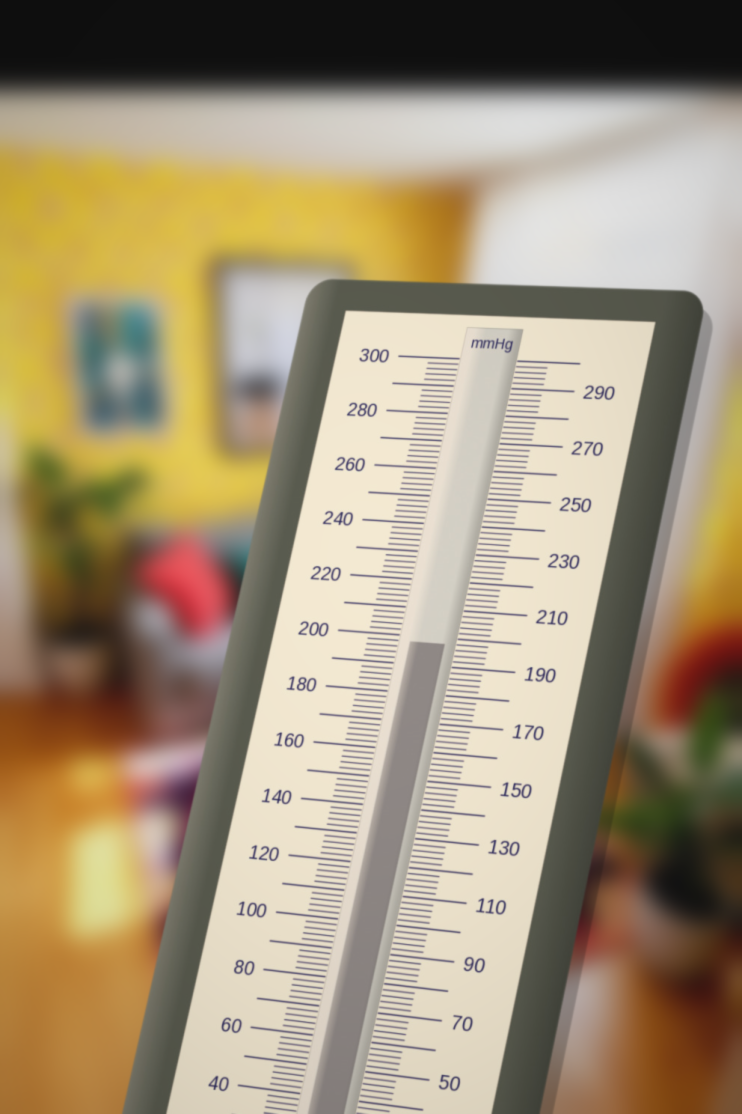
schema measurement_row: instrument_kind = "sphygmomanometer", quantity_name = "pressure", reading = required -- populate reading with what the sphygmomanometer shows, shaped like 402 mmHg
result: 198 mmHg
